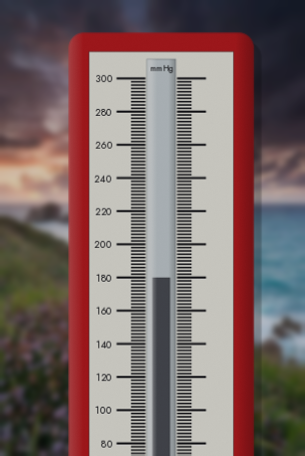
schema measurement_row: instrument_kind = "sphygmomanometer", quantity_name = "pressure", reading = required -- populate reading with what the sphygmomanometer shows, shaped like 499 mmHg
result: 180 mmHg
